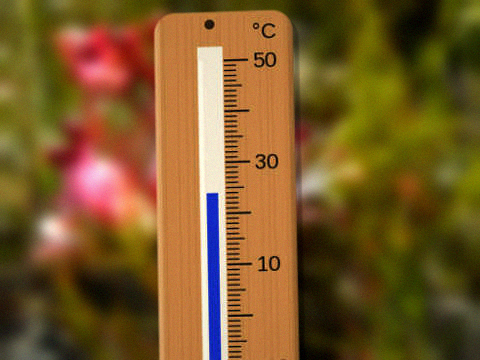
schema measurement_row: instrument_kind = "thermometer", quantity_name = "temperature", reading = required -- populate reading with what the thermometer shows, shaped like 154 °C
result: 24 °C
